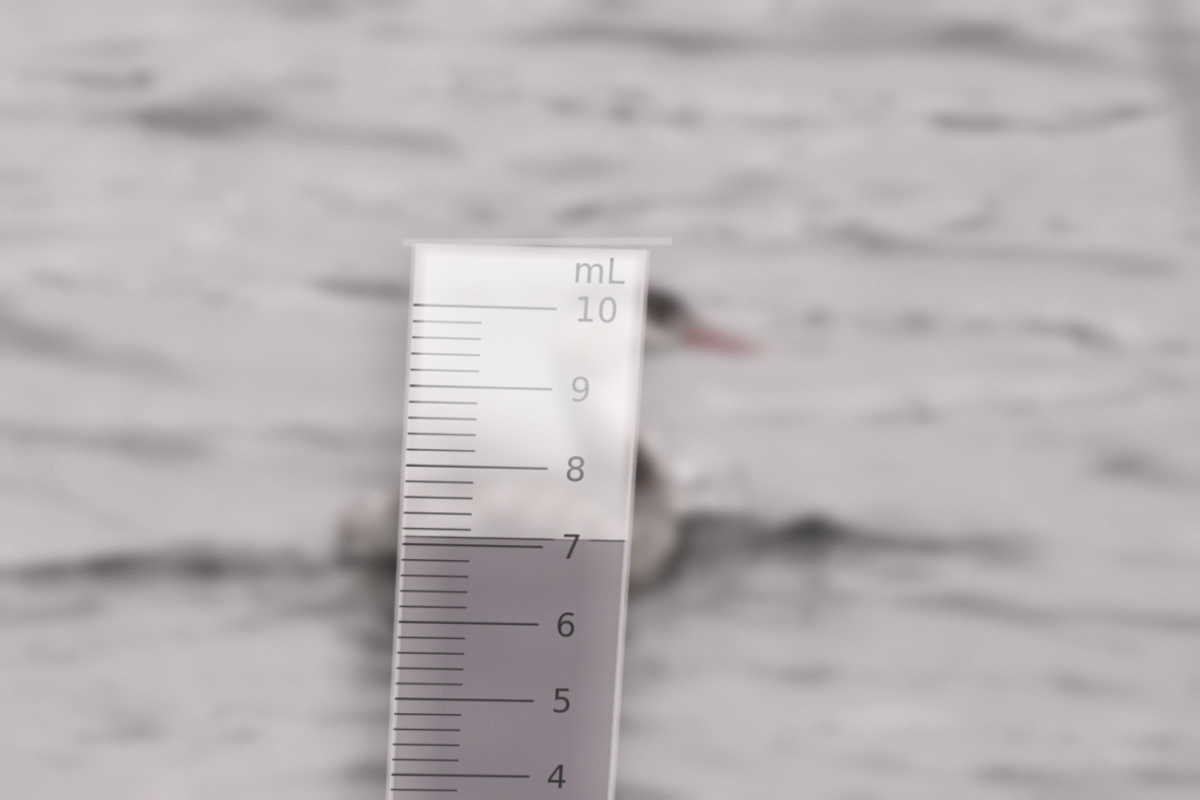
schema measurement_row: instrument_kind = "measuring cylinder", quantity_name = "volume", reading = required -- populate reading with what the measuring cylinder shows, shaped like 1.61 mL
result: 7.1 mL
